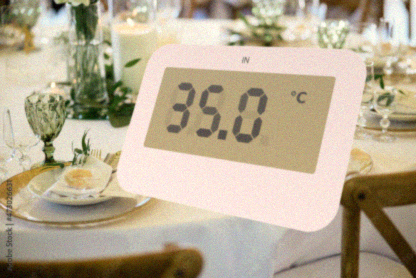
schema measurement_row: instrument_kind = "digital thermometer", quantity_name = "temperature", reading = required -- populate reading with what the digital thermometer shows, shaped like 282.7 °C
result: 35.0 °C
